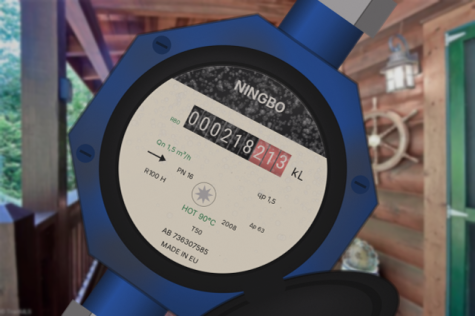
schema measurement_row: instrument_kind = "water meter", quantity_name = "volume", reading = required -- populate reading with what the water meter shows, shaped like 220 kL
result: 218.213 kL
